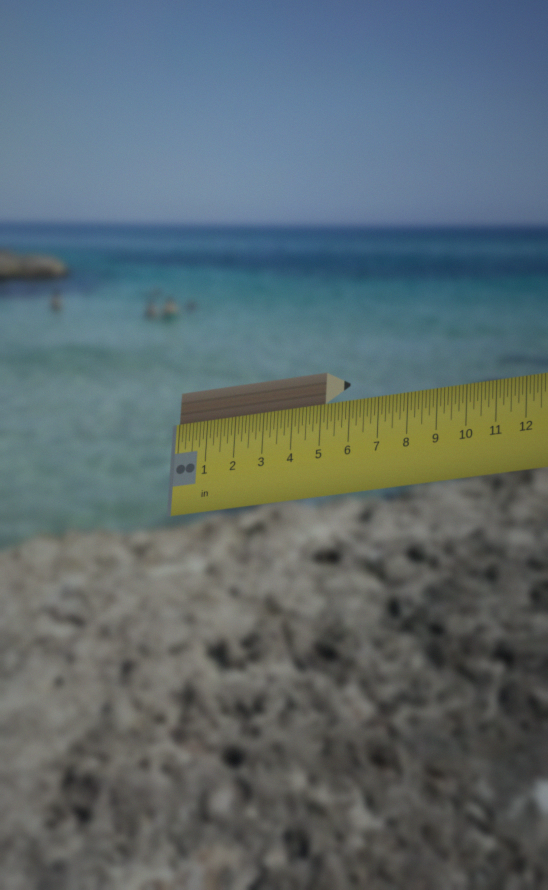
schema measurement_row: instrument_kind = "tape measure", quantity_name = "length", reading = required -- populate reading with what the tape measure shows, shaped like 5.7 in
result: 6 in
